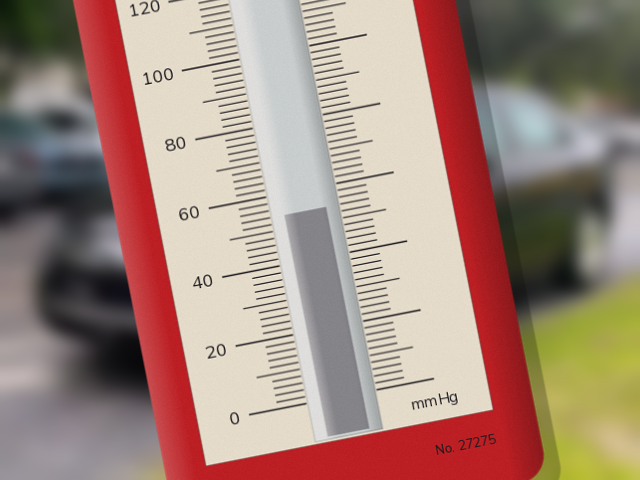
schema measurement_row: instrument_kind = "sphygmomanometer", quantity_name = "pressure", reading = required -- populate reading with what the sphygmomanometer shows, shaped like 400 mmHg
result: 54 mmHg
